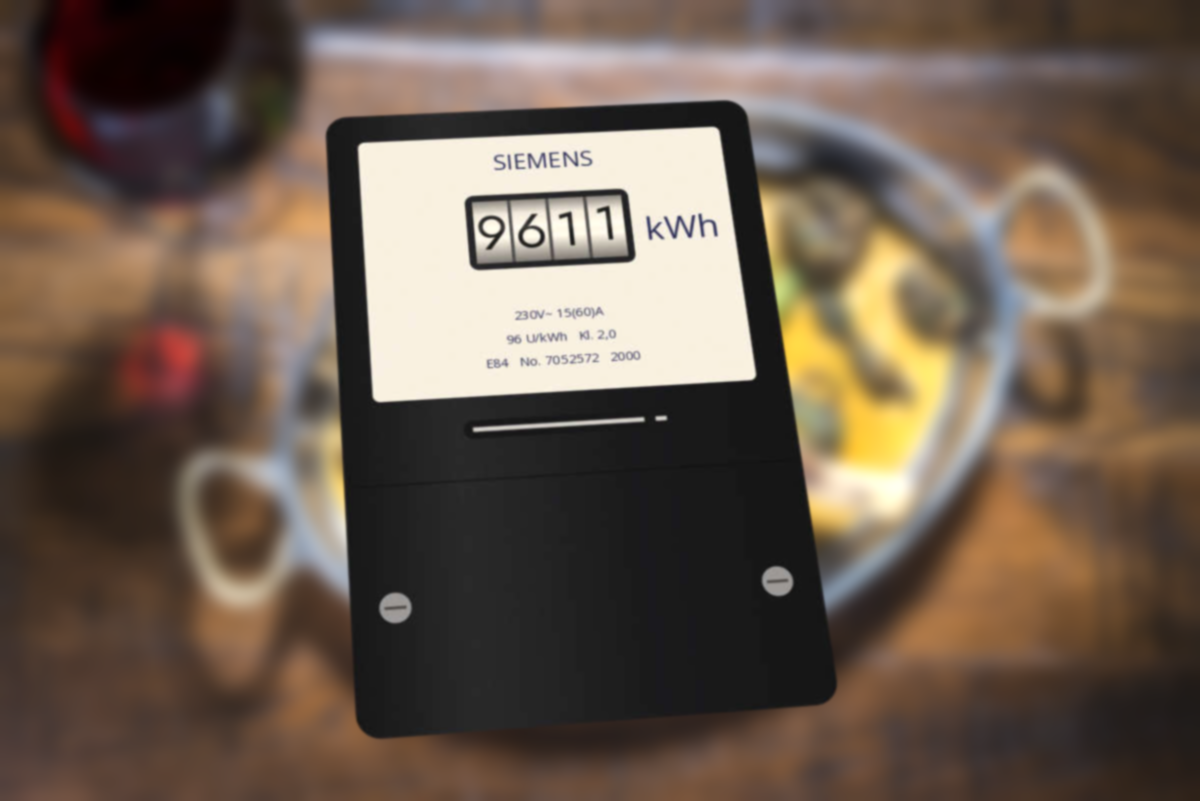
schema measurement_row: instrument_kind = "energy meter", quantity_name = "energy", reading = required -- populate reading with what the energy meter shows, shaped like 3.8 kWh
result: 9611 kWh
